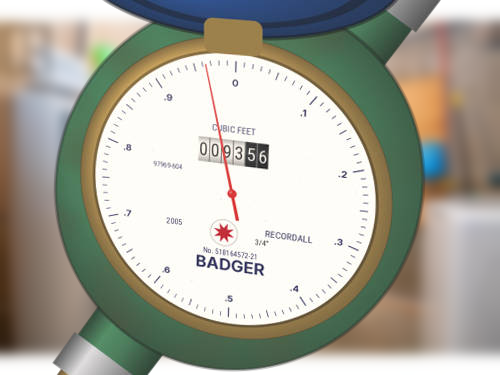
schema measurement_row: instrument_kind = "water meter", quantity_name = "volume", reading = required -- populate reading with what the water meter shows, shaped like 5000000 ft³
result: 9355.96 ft³
